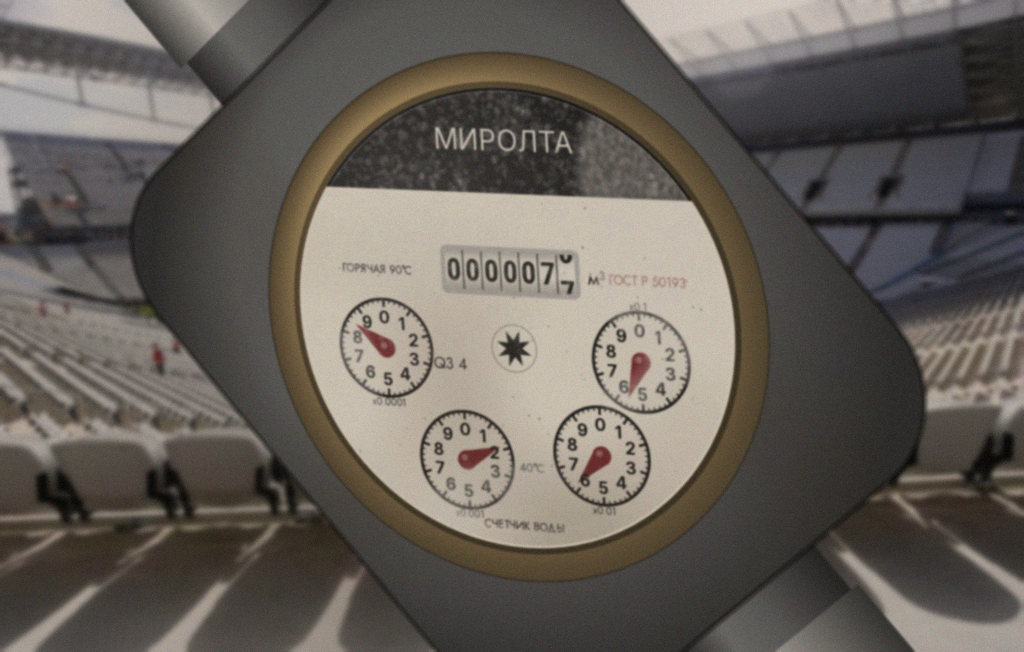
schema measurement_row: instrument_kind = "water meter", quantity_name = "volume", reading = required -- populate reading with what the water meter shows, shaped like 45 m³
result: 76.5618 m³
